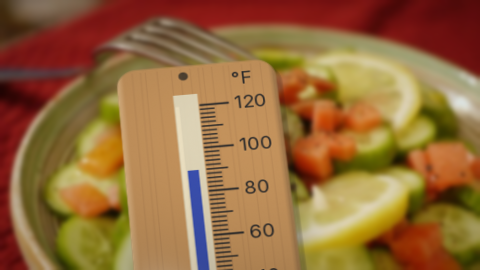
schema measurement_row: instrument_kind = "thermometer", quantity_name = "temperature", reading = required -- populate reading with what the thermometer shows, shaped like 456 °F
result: 90 °F
